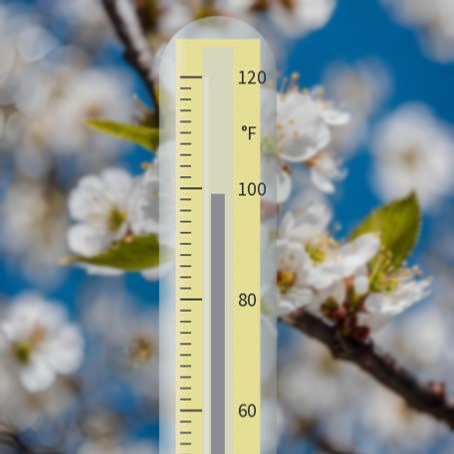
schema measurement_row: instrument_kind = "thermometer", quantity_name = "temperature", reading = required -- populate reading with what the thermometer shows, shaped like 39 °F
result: 99 °F
